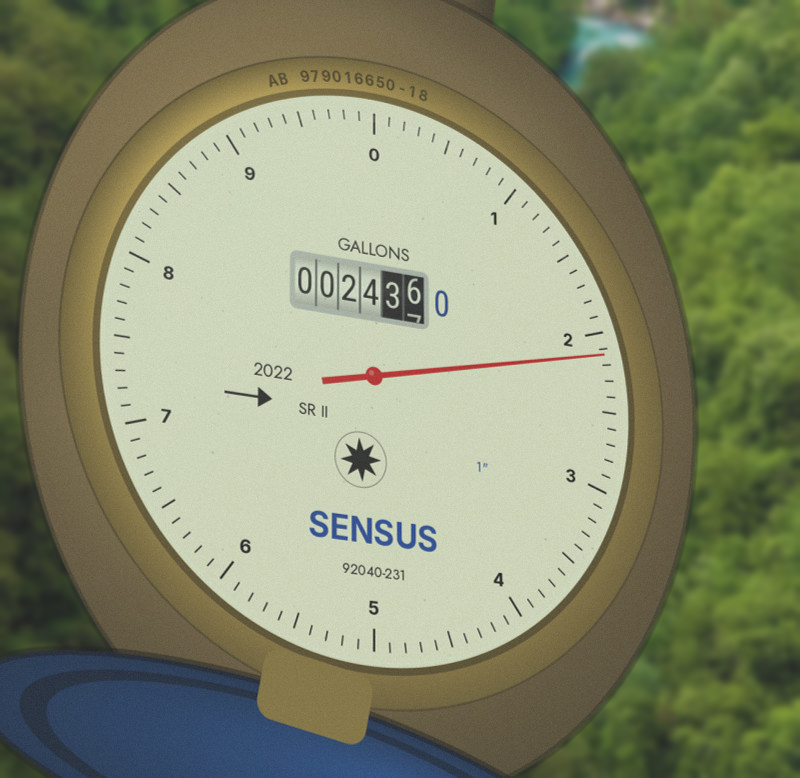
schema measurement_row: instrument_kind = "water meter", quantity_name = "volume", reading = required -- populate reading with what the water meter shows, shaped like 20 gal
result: 24362.1 gal
